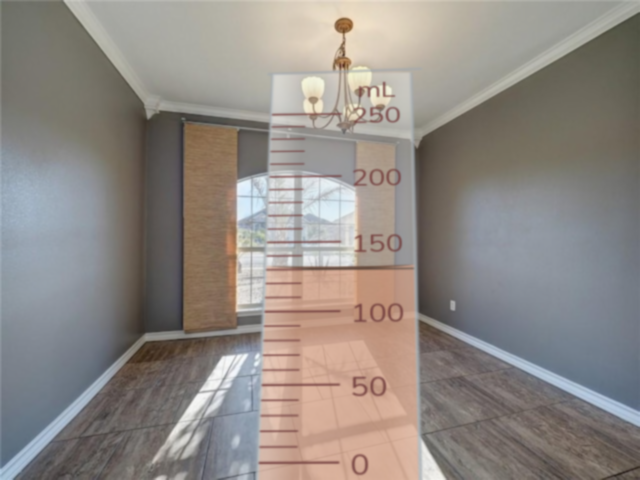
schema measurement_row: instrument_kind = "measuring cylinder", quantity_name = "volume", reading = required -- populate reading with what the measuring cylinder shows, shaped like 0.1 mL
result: 130 mL
